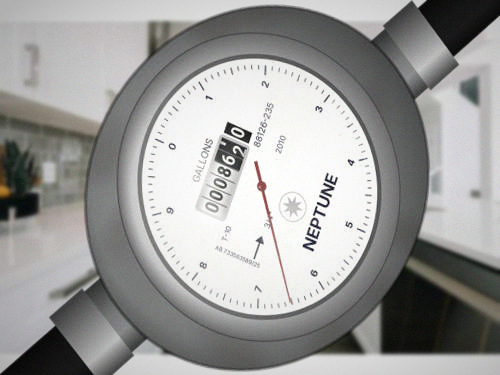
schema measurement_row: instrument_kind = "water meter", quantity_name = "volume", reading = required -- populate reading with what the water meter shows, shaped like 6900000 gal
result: 8616.5 gal
